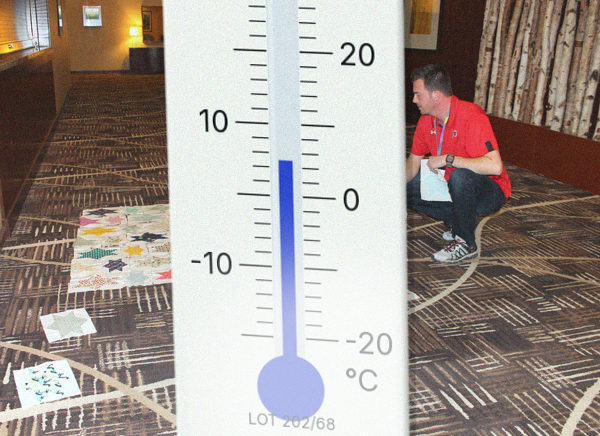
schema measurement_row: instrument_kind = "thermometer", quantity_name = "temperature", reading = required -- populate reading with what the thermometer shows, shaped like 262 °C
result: 5 °C
